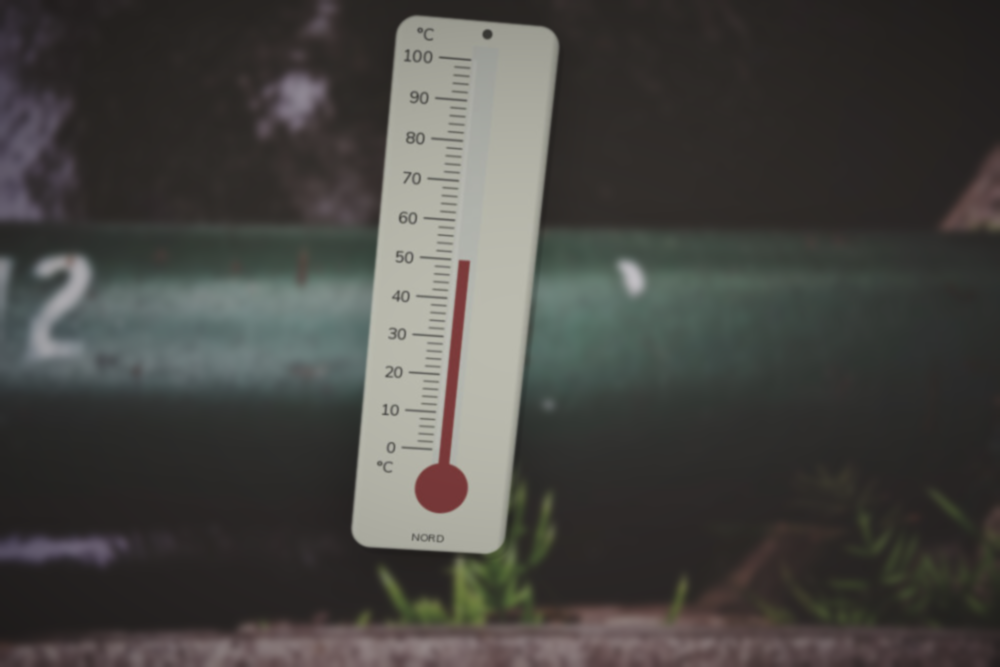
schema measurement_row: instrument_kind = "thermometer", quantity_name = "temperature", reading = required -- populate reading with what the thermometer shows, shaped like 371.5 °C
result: 50 °C
